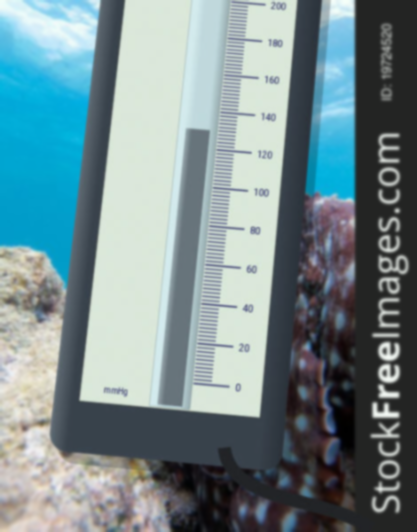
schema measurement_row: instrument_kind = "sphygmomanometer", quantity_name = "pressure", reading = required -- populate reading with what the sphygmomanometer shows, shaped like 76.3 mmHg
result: 130 mmHg
